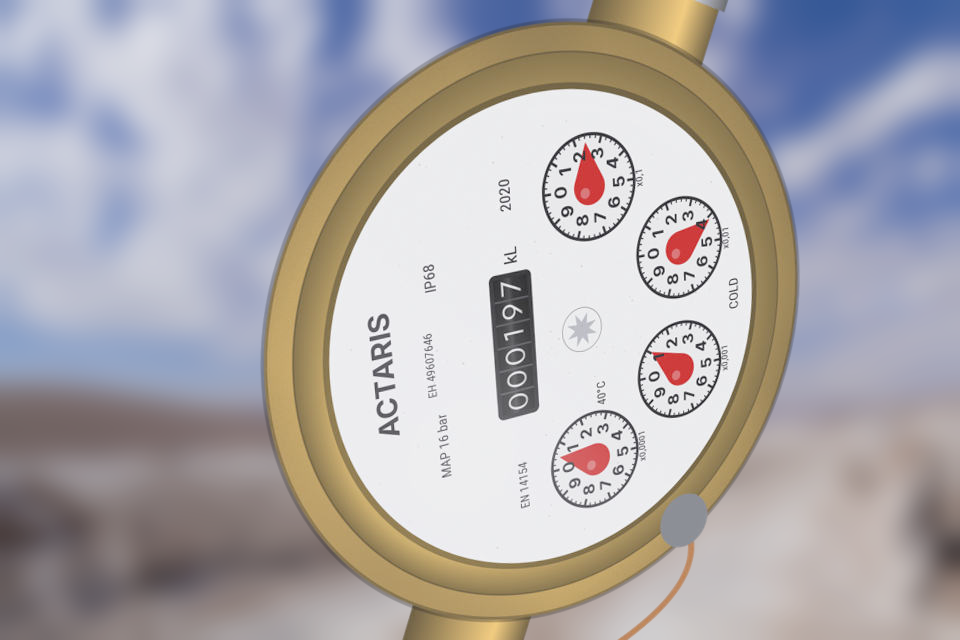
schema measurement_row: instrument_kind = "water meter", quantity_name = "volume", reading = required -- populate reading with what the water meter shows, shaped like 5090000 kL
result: 197.2410 kL
